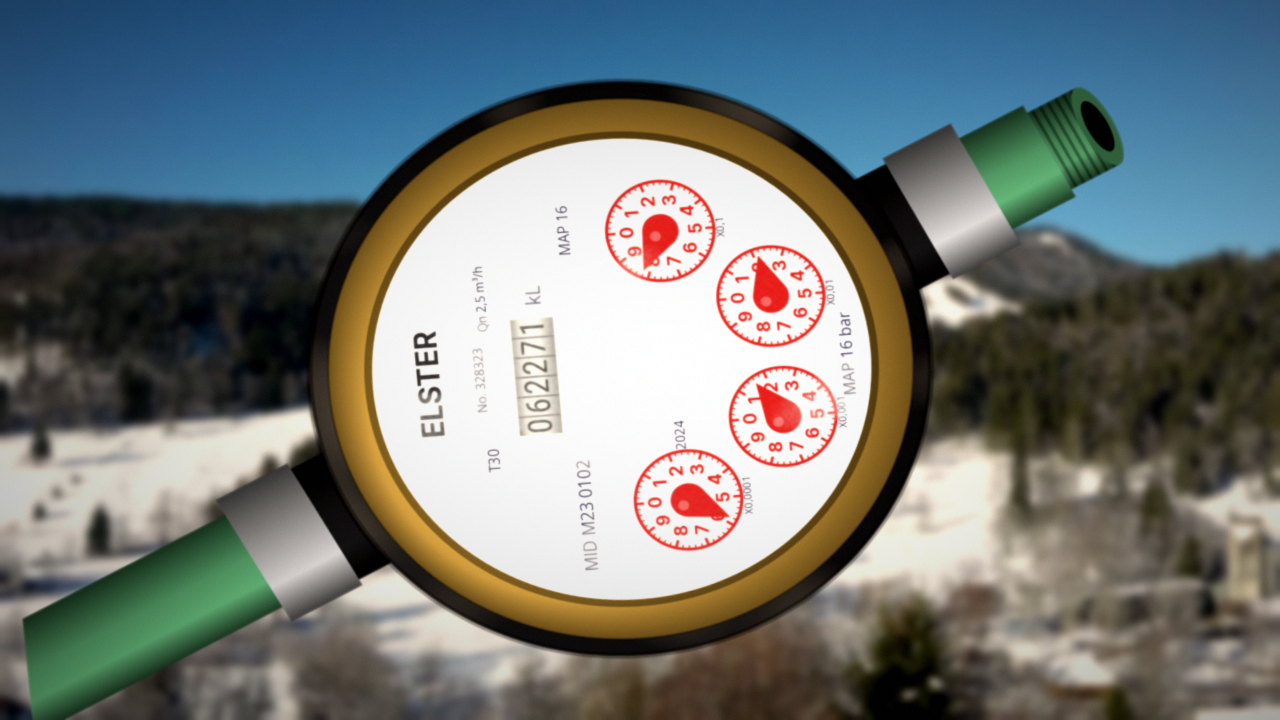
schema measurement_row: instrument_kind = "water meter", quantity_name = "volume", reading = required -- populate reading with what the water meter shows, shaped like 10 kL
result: 62271.8215 kL
